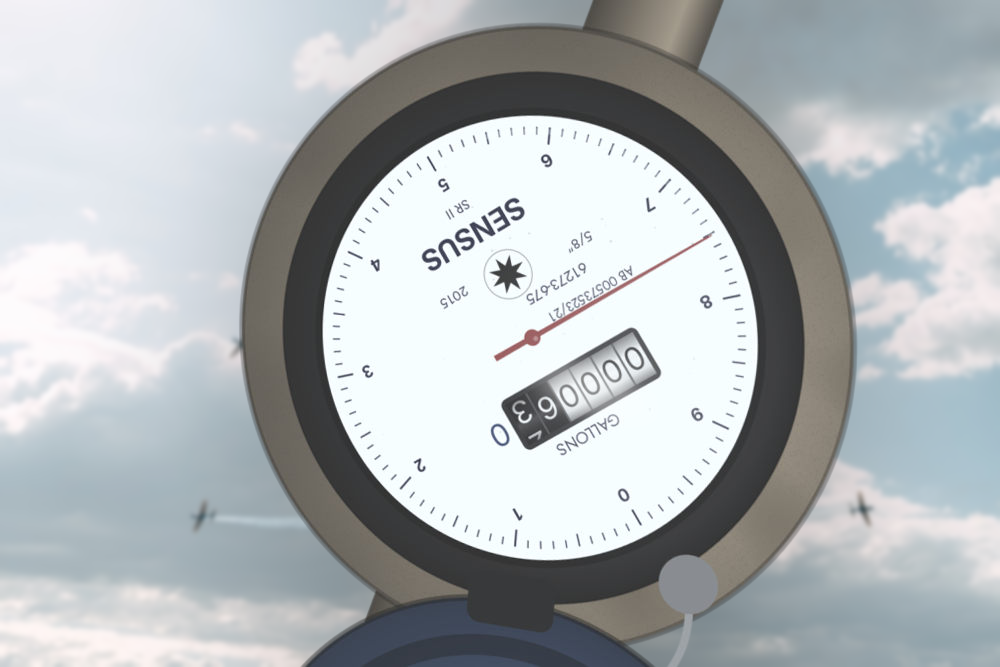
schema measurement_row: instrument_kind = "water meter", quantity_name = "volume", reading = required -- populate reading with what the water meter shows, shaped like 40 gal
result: 627.5 gal
